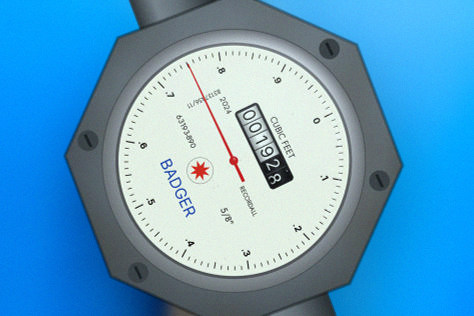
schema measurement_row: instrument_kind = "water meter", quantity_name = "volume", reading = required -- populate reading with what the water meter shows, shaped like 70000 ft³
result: 1927.75 ft³
